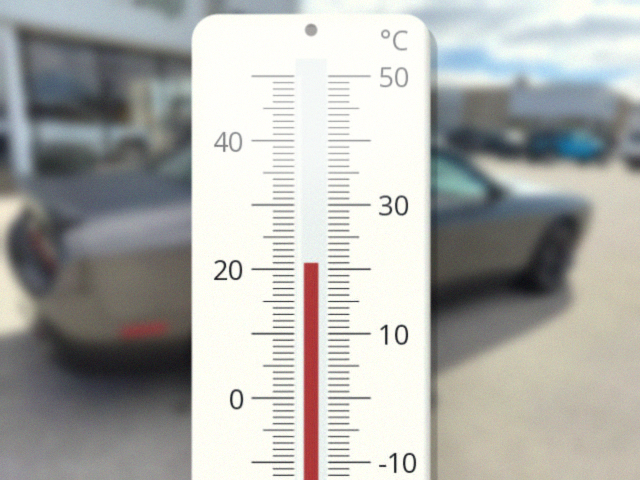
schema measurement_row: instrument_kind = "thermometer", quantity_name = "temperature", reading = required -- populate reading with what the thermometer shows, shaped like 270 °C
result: 21 °C
